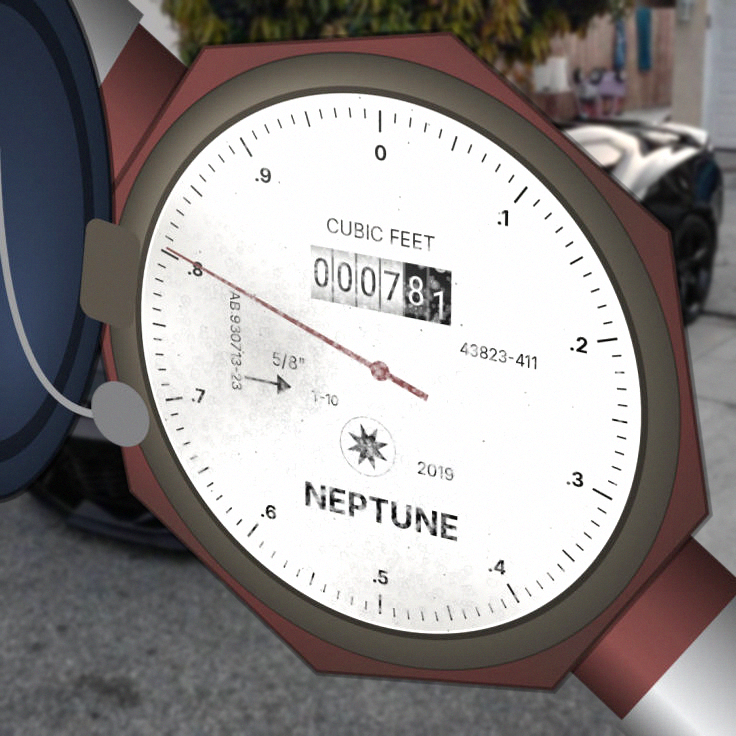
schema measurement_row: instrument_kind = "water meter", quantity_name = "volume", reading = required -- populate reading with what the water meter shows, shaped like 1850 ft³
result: 780.80 ft³
